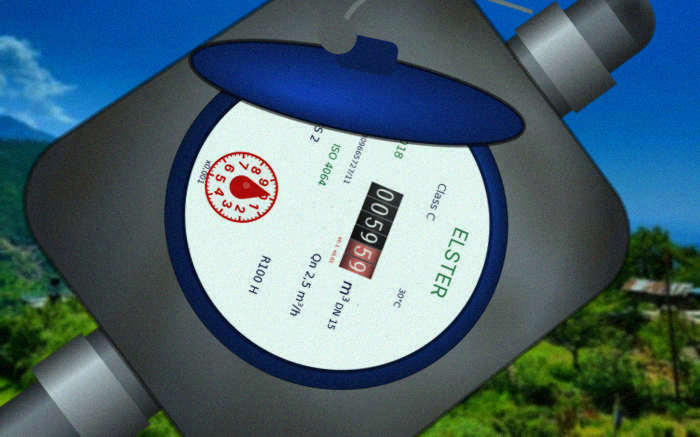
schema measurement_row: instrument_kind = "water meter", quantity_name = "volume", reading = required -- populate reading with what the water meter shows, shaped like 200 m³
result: 59.589 m³
